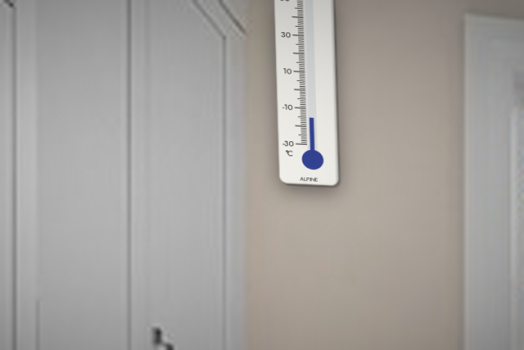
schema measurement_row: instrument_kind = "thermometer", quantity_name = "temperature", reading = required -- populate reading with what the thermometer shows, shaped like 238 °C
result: -15 °C
